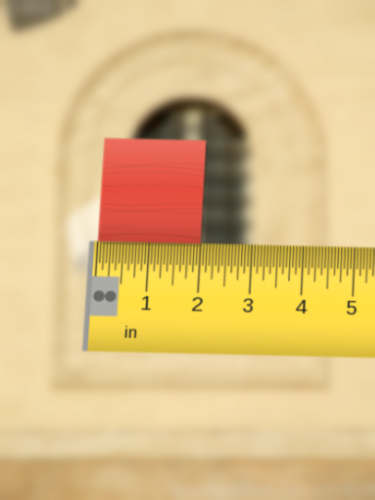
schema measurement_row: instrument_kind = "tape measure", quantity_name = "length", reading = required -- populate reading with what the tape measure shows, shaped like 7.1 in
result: 2 in
